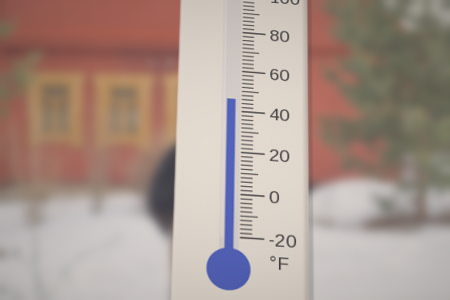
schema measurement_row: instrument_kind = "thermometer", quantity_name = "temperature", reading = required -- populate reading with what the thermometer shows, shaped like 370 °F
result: 46 °F
